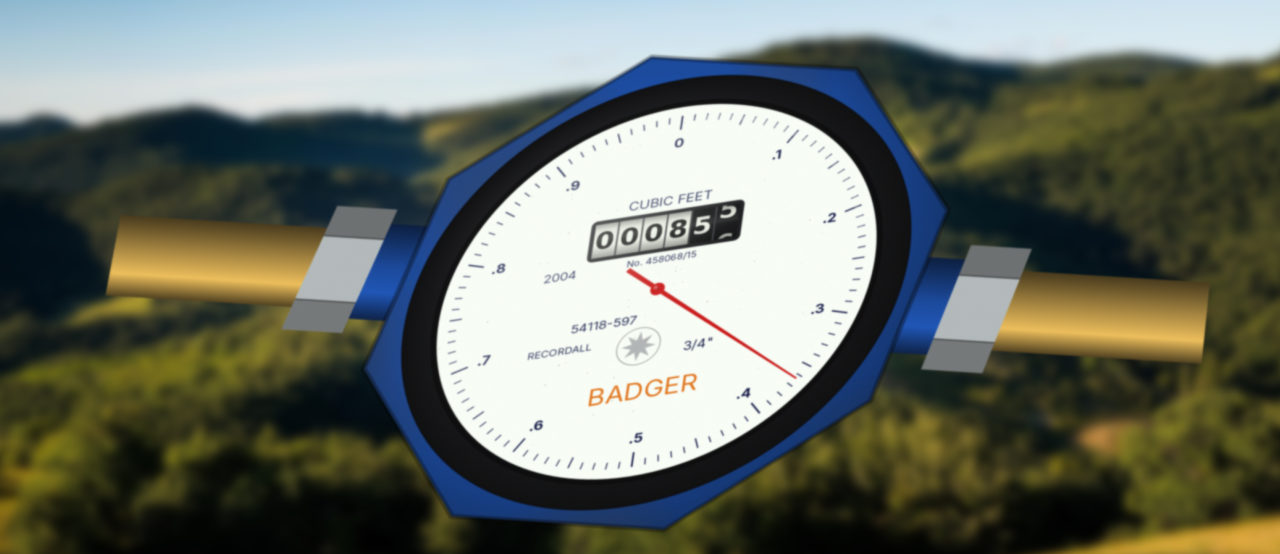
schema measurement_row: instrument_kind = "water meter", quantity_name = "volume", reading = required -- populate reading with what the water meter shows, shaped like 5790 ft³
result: 855.36 ft³
